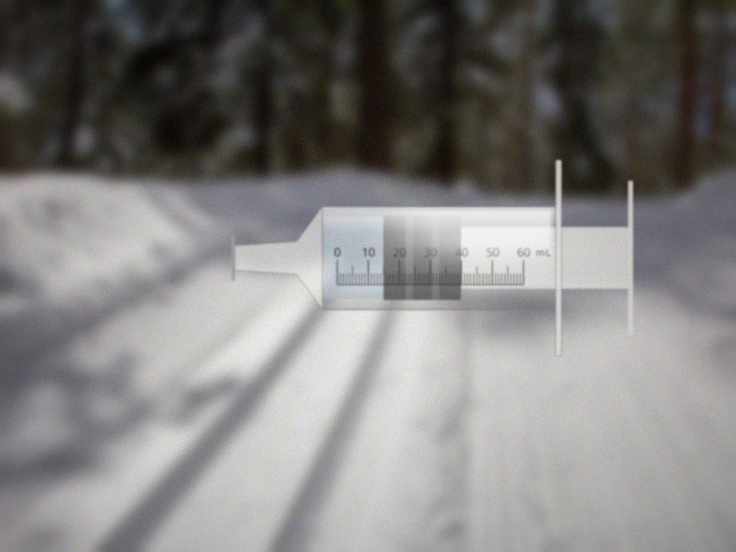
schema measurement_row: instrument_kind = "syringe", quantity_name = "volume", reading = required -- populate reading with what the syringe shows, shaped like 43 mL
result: 15 mL
